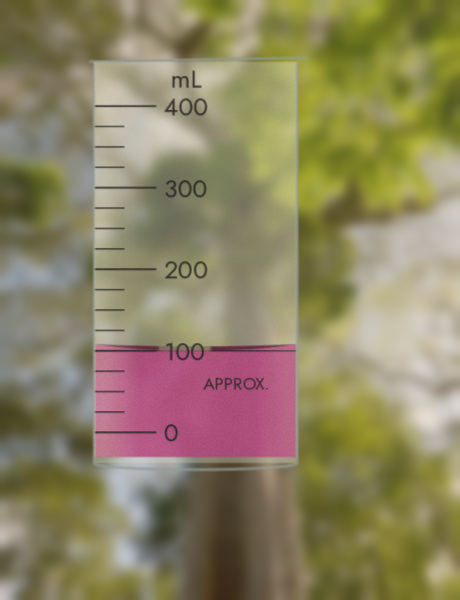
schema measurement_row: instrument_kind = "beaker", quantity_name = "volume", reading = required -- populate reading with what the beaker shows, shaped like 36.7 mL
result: 100 mL
